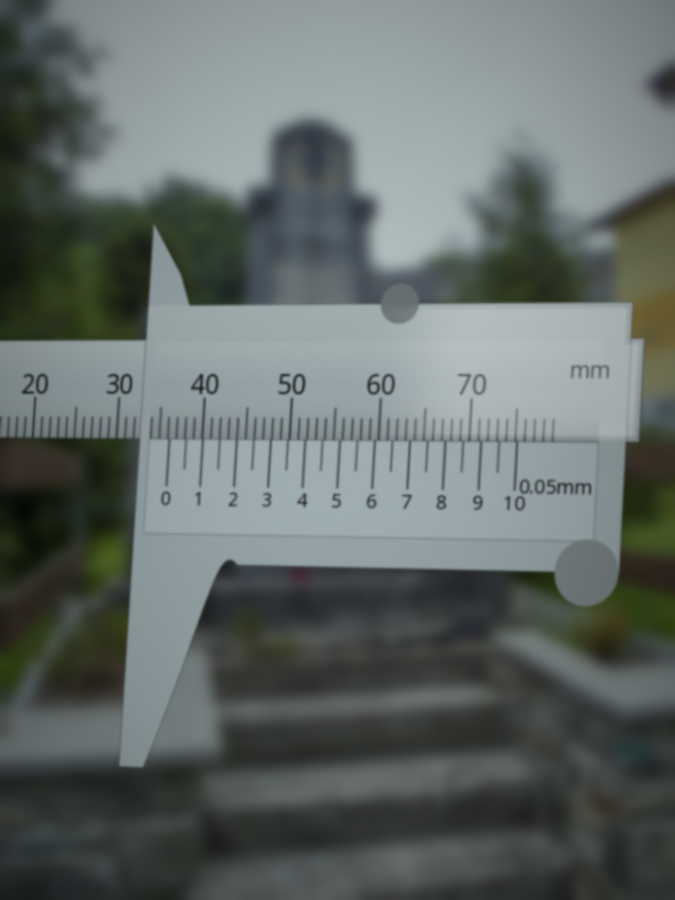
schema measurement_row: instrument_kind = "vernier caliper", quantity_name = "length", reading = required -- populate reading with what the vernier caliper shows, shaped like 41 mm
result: 36.2 mm
